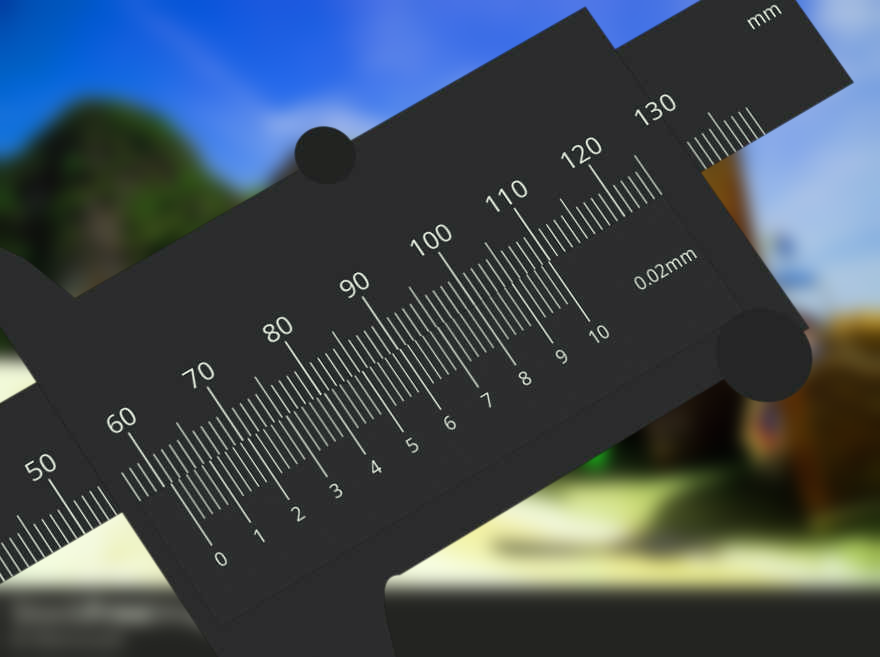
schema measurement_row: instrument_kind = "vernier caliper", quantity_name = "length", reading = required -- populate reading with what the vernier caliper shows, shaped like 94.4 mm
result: 60.8 mm
